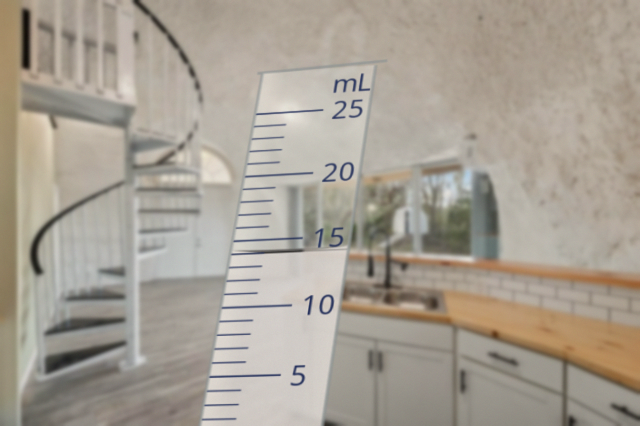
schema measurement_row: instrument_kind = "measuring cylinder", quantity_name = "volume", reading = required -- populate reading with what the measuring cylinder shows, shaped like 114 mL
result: 14 mL
